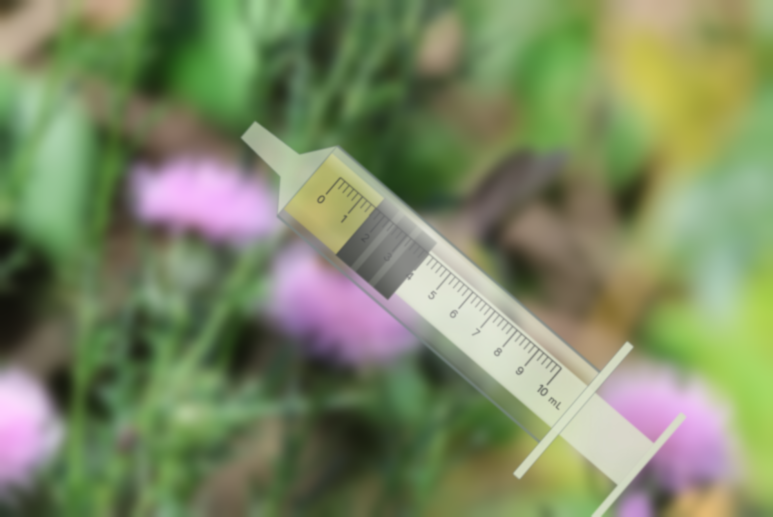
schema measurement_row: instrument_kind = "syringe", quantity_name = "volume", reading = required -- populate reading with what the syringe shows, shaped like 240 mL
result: 1.6 mL
